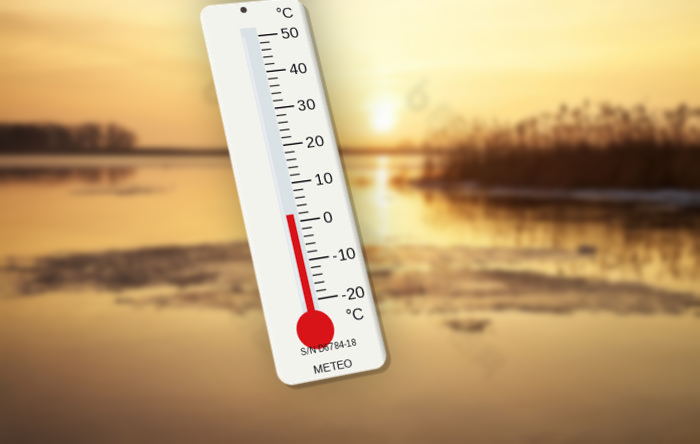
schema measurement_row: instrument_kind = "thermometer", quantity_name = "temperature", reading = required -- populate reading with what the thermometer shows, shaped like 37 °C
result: 2 °C
